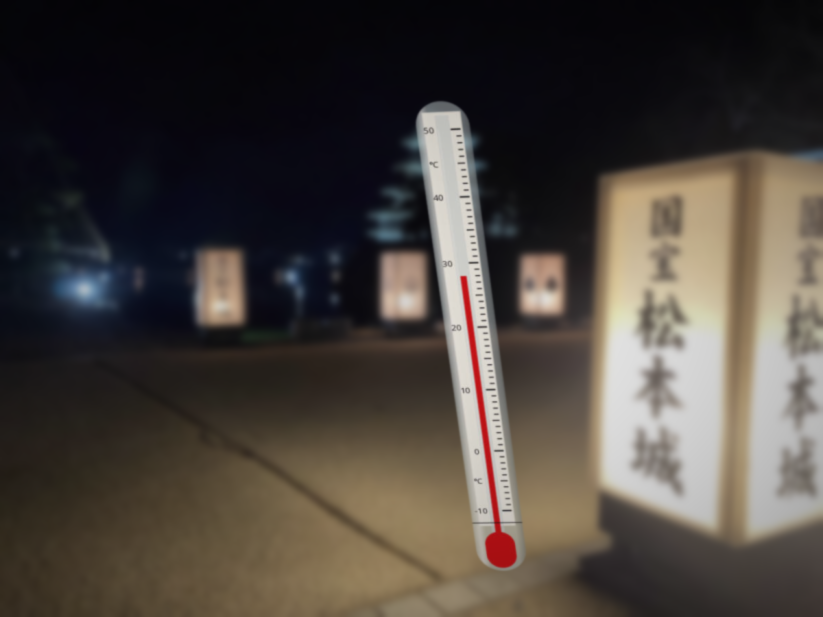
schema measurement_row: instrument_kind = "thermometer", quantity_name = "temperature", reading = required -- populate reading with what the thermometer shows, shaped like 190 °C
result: 28 °C
